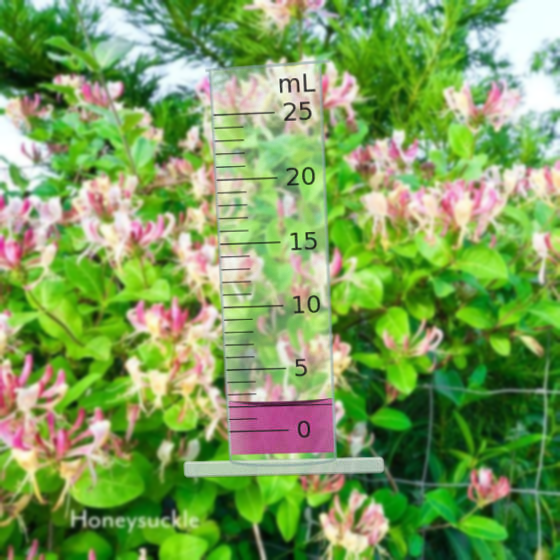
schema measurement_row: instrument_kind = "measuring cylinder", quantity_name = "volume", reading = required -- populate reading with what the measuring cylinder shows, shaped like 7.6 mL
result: 2 mL
